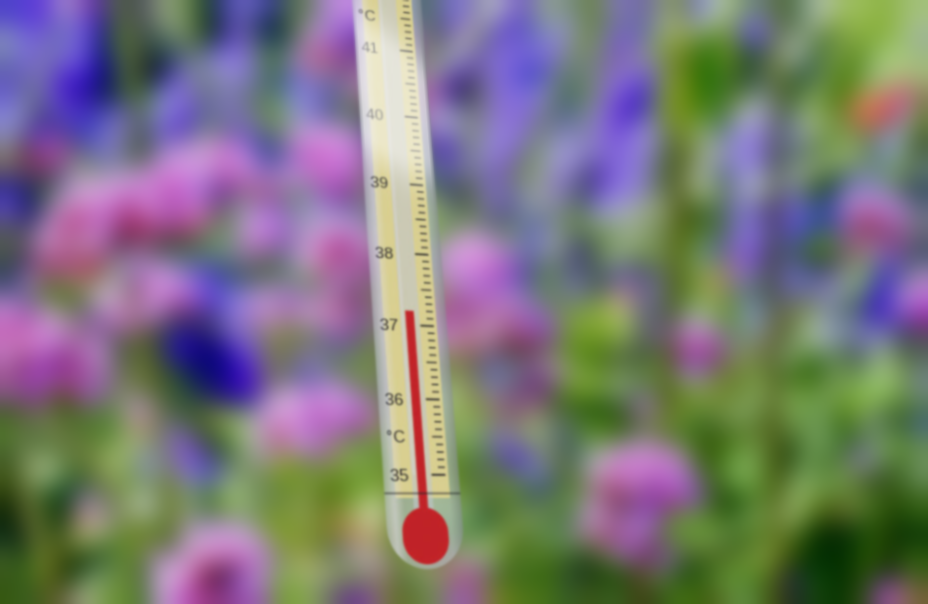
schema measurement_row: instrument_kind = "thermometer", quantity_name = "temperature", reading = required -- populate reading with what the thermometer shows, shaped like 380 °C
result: 37.2 °C
